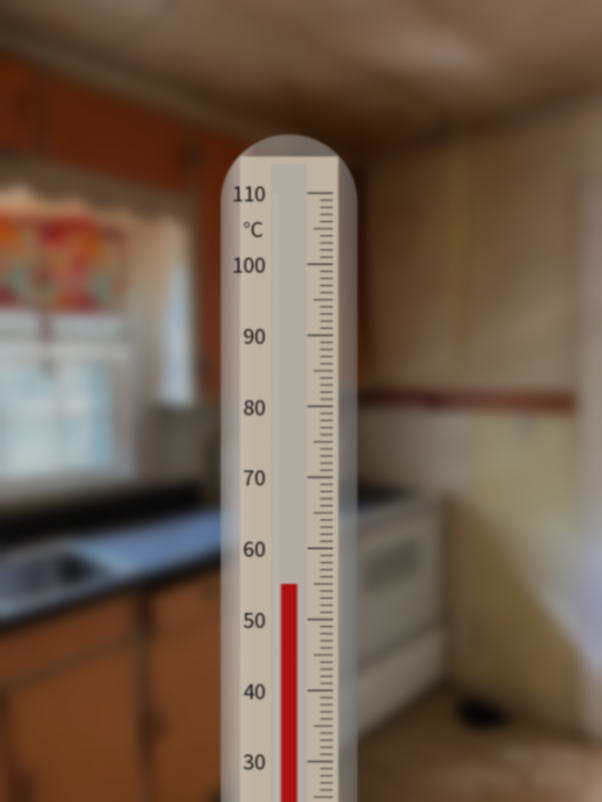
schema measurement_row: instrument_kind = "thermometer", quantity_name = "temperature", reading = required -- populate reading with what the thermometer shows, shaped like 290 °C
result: 55 °C
